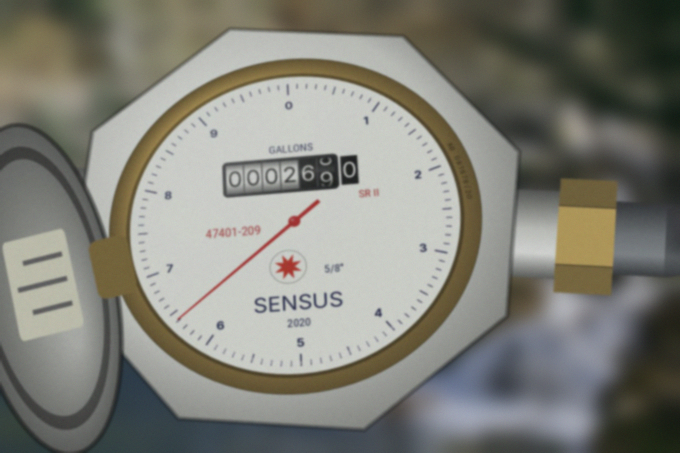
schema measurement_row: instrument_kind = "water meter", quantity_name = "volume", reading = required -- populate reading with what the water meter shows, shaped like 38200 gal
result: 2686.4 gal
